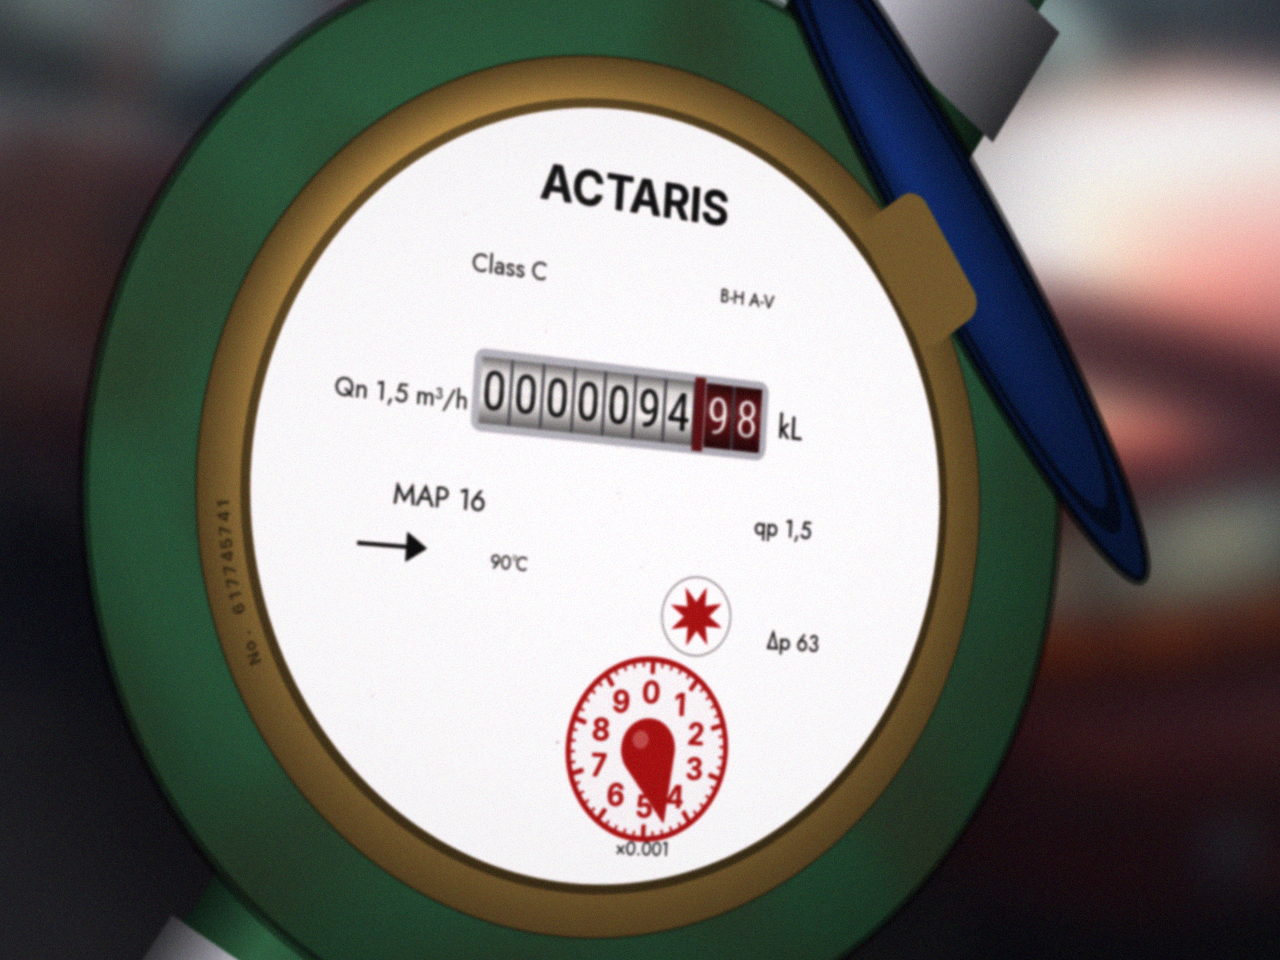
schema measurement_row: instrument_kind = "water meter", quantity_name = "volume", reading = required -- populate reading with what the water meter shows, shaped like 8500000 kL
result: 94.984 kL
